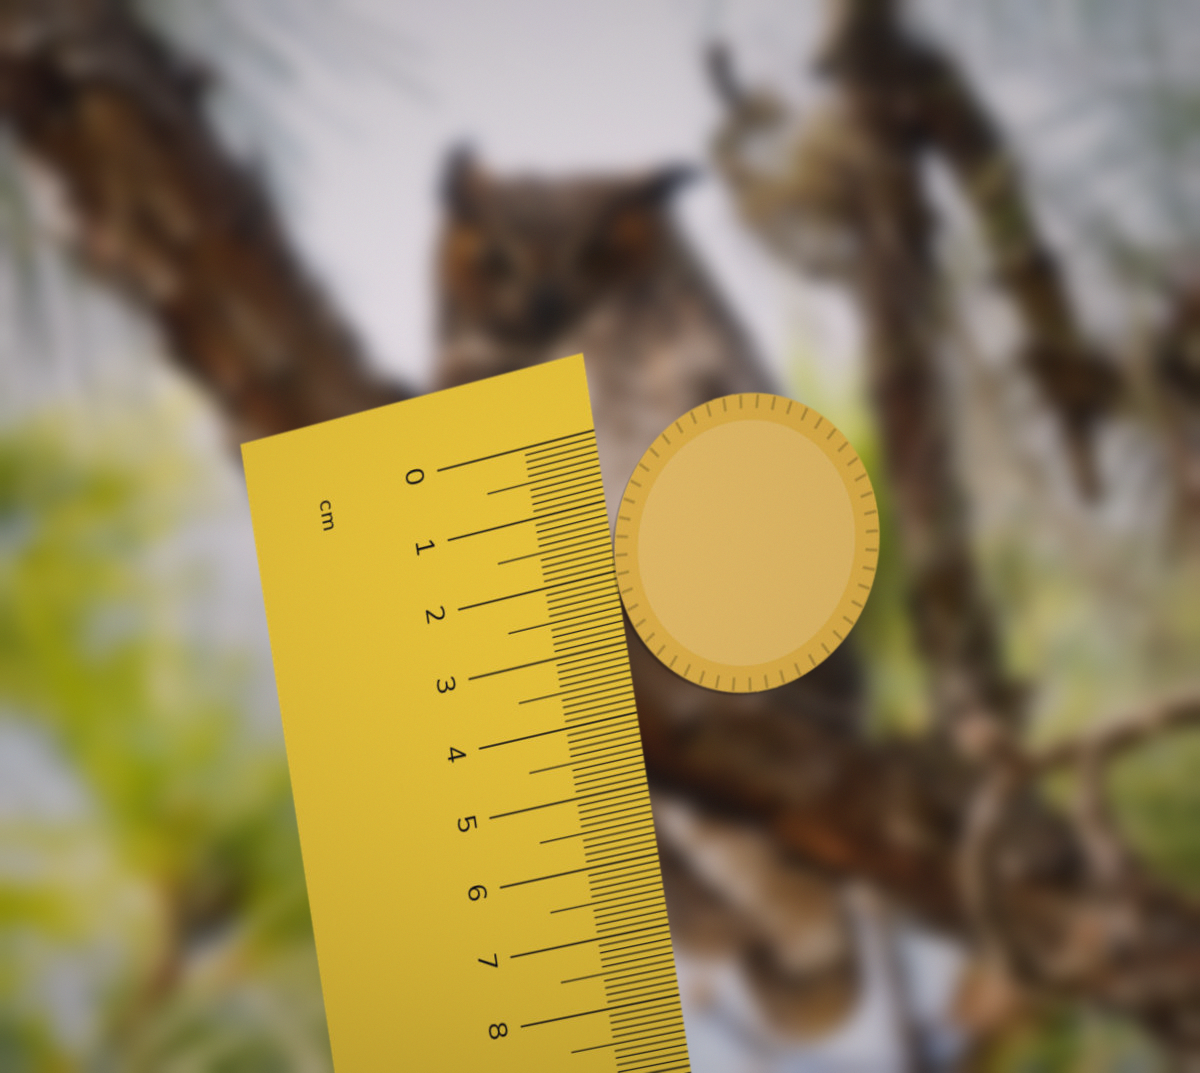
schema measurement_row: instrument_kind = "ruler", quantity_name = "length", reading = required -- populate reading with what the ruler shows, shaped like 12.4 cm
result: 4.1 cm
